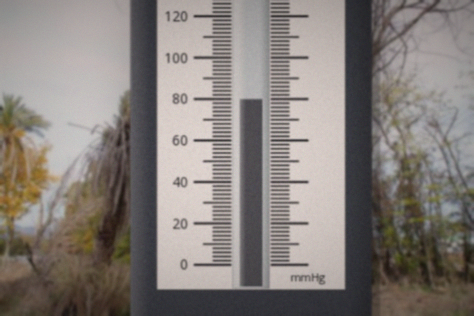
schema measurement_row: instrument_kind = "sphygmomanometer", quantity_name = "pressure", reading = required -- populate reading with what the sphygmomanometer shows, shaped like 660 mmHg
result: 80 mmHg
